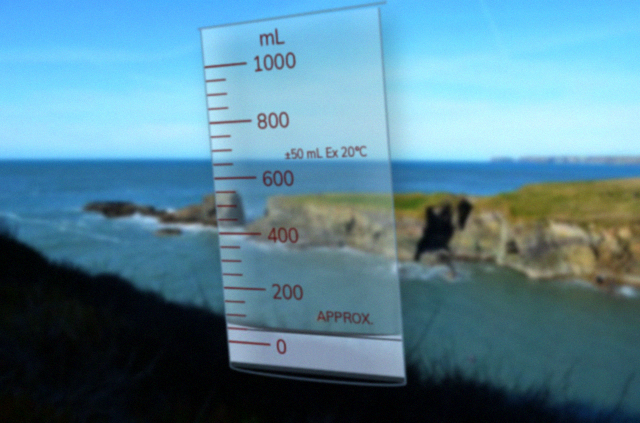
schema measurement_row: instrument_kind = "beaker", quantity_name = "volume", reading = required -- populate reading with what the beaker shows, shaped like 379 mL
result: 50 mL
